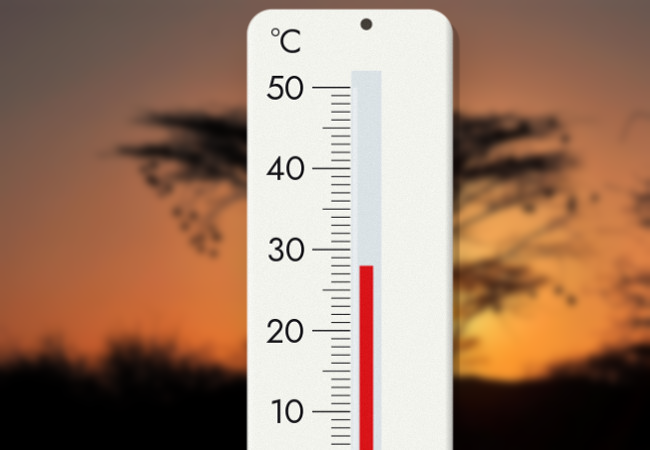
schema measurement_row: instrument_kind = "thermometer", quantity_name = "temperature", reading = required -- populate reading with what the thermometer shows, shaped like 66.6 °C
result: 28 °C
